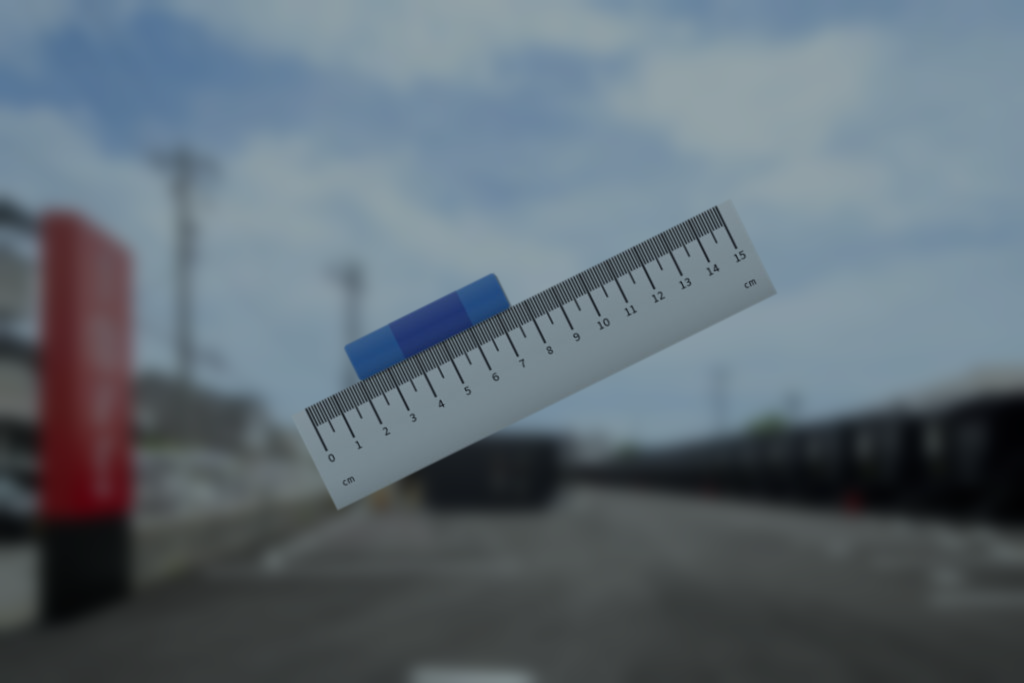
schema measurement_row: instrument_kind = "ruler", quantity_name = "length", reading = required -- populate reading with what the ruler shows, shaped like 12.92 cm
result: 5.5 cm
